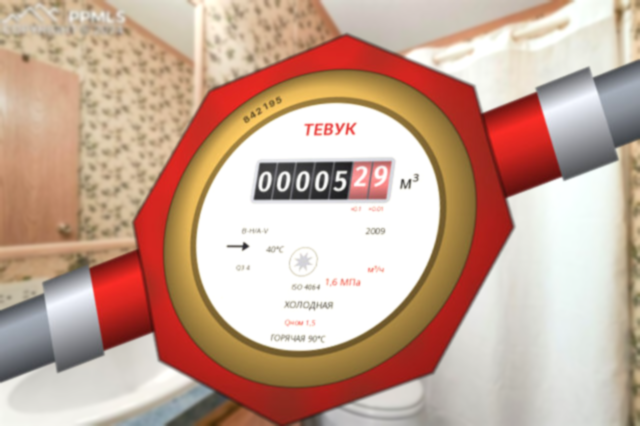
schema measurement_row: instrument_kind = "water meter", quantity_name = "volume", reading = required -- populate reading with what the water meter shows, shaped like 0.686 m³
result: 5.29 m³
